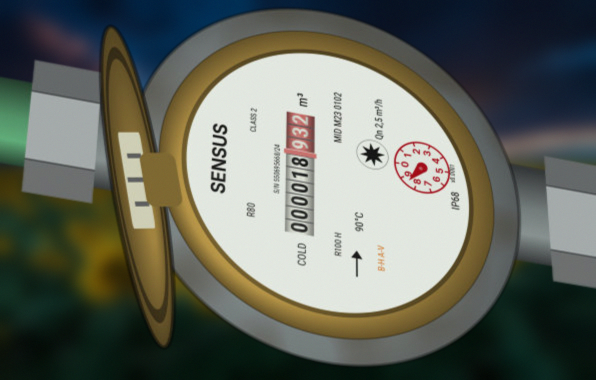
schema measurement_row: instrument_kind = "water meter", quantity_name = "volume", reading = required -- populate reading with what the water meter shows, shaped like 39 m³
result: 18.9328 m³
